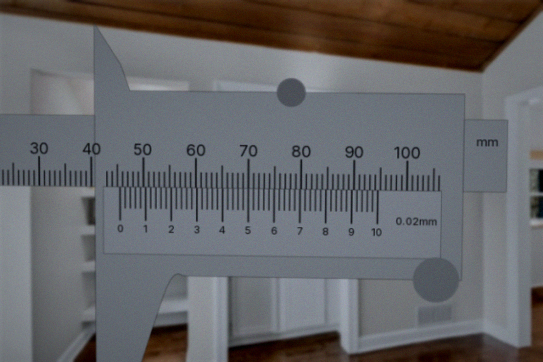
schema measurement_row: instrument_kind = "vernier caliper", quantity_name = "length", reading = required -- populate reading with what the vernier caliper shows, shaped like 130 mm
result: 45.5 mm
